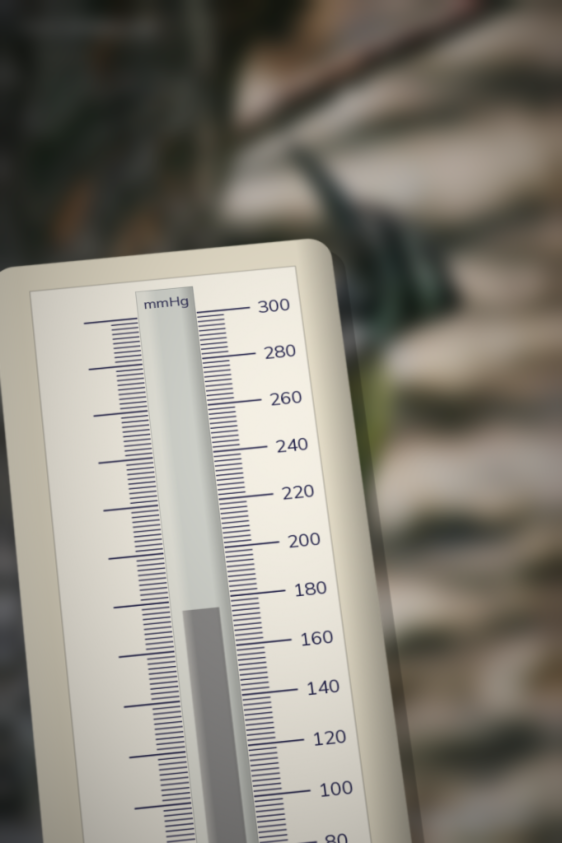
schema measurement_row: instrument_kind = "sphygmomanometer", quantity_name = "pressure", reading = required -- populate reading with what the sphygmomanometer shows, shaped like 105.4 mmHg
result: 176 mmHg
